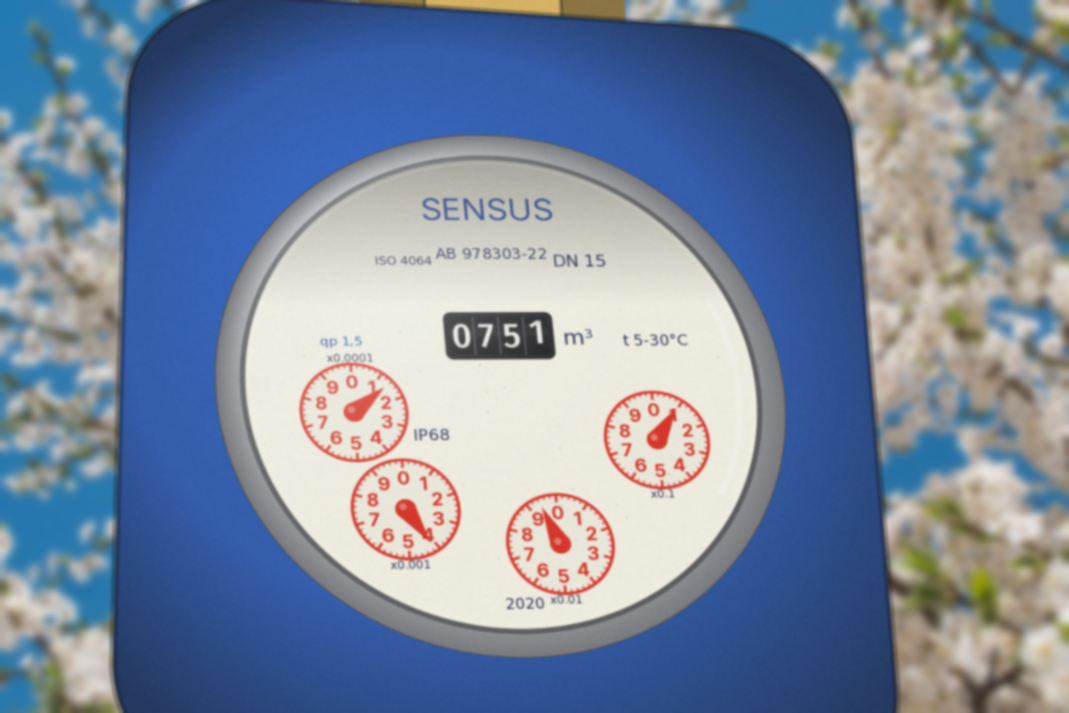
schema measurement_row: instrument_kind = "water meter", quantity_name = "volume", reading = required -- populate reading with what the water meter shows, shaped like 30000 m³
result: 751.0941 m³
